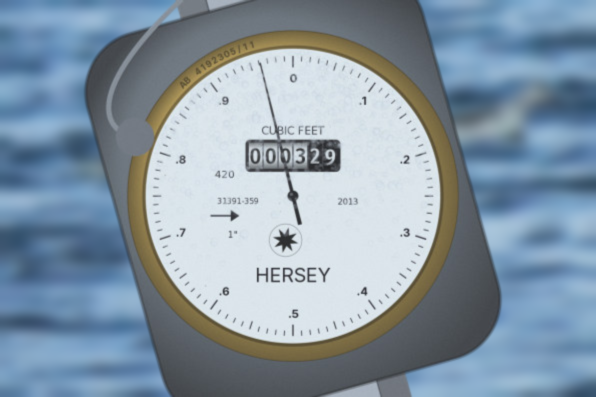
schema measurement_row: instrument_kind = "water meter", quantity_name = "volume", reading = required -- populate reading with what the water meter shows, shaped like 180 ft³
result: 328.96 ft³
